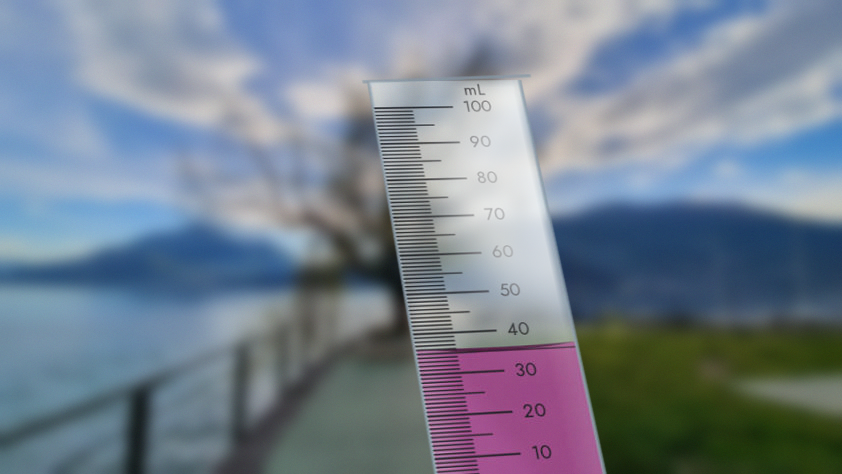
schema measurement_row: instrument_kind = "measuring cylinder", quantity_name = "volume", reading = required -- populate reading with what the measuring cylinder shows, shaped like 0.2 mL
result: 35 mL
